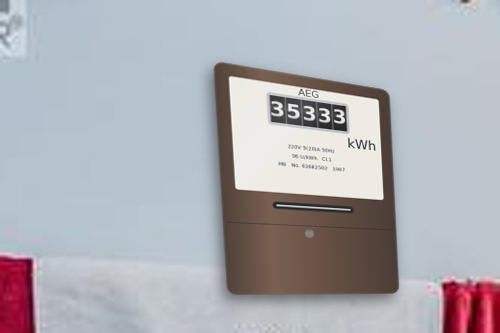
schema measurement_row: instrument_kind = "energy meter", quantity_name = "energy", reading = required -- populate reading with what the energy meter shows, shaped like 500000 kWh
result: 35333 kWh
